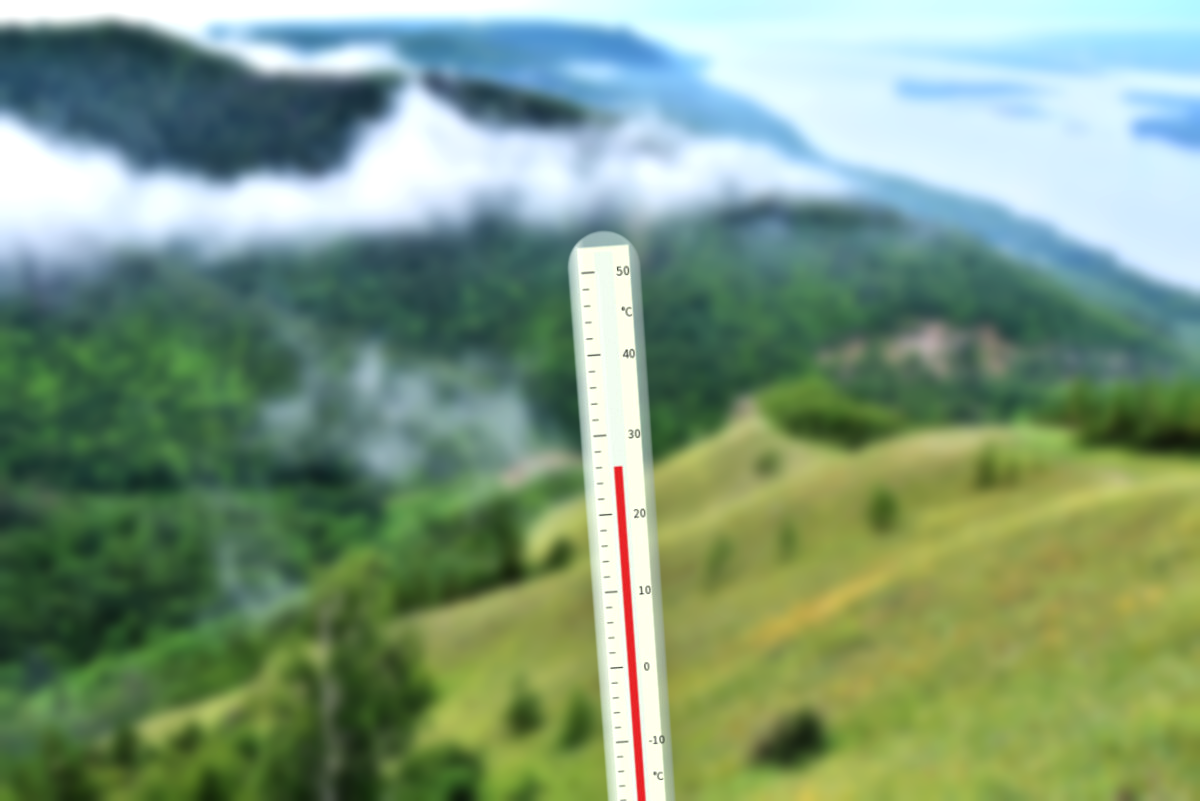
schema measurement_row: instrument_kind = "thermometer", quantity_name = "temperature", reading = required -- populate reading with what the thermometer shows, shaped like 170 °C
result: 26 °C
